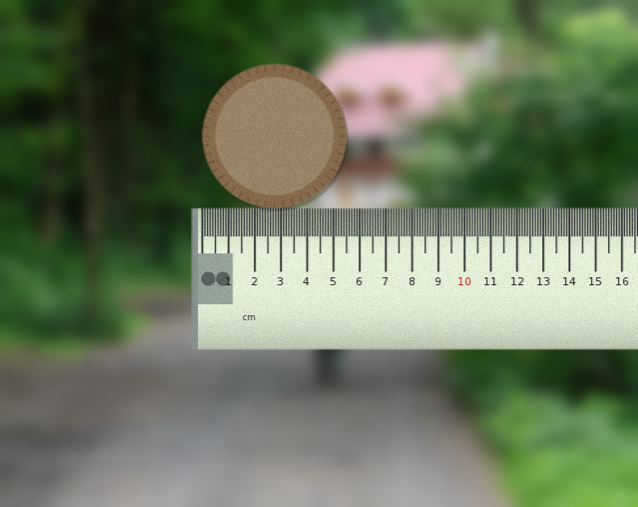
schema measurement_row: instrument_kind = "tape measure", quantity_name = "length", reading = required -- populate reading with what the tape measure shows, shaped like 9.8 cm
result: 5.5 cm
